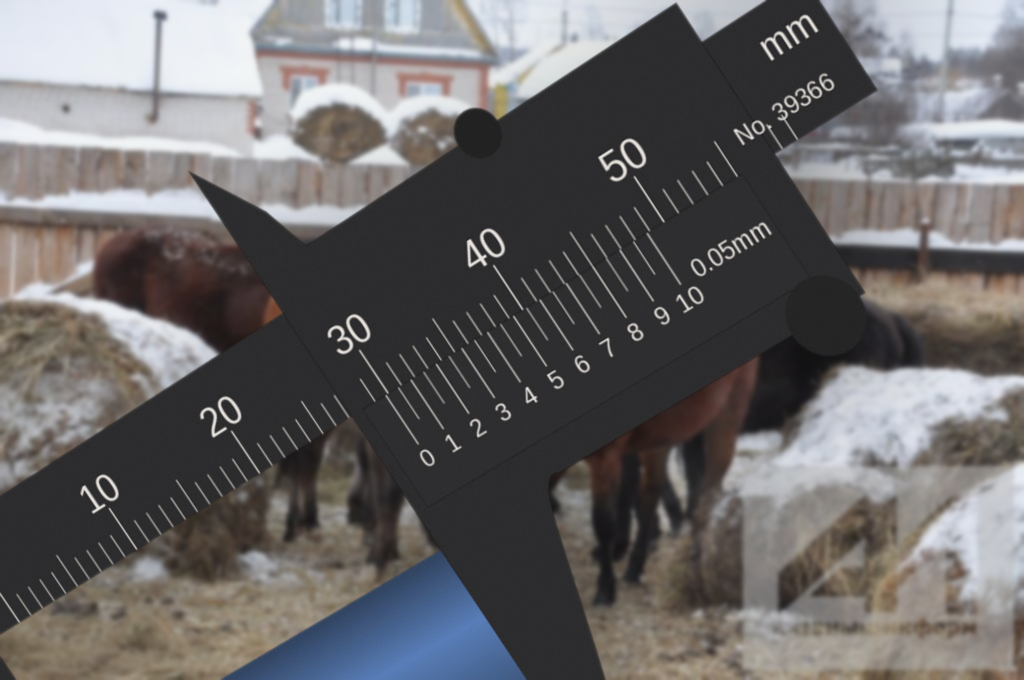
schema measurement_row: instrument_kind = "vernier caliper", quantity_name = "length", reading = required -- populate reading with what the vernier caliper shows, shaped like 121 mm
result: 29.8 mm
